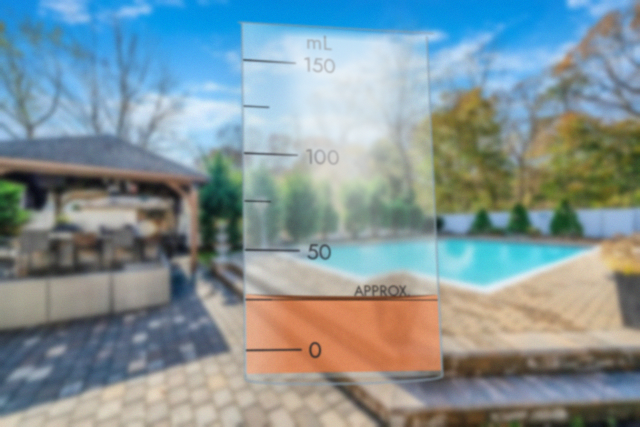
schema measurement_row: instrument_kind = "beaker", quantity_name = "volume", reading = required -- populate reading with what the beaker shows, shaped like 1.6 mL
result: 25 mL
